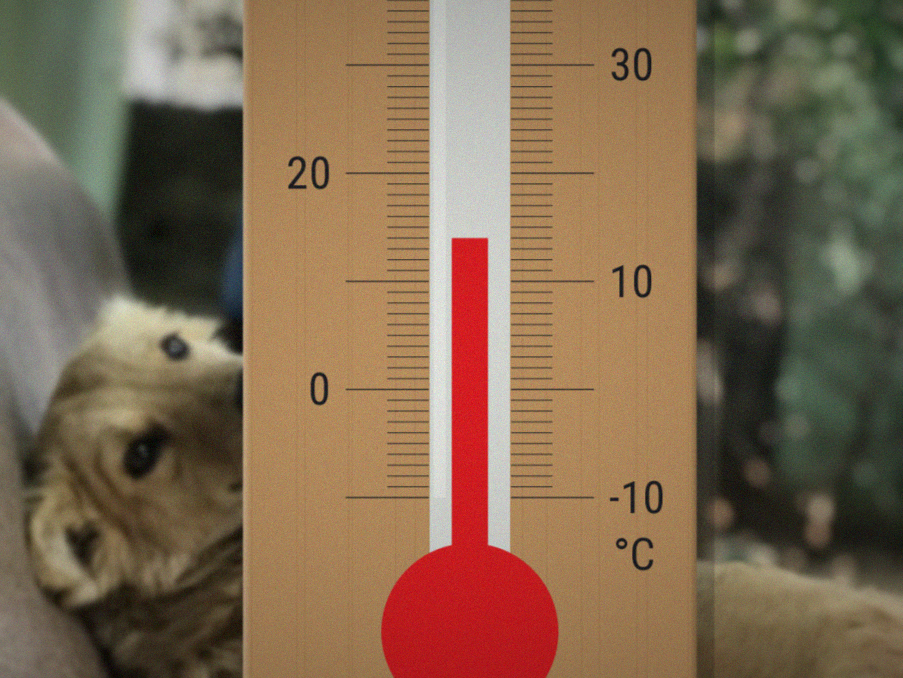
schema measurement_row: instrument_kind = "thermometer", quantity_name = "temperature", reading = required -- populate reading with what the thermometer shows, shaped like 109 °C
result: 14 °C
